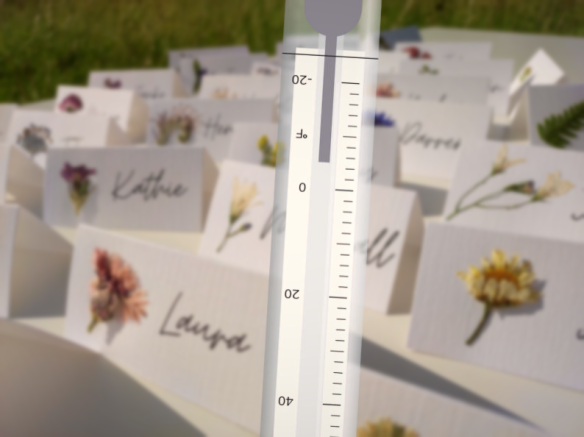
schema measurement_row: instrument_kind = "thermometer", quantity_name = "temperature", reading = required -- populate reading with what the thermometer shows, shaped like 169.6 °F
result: -5 °F
